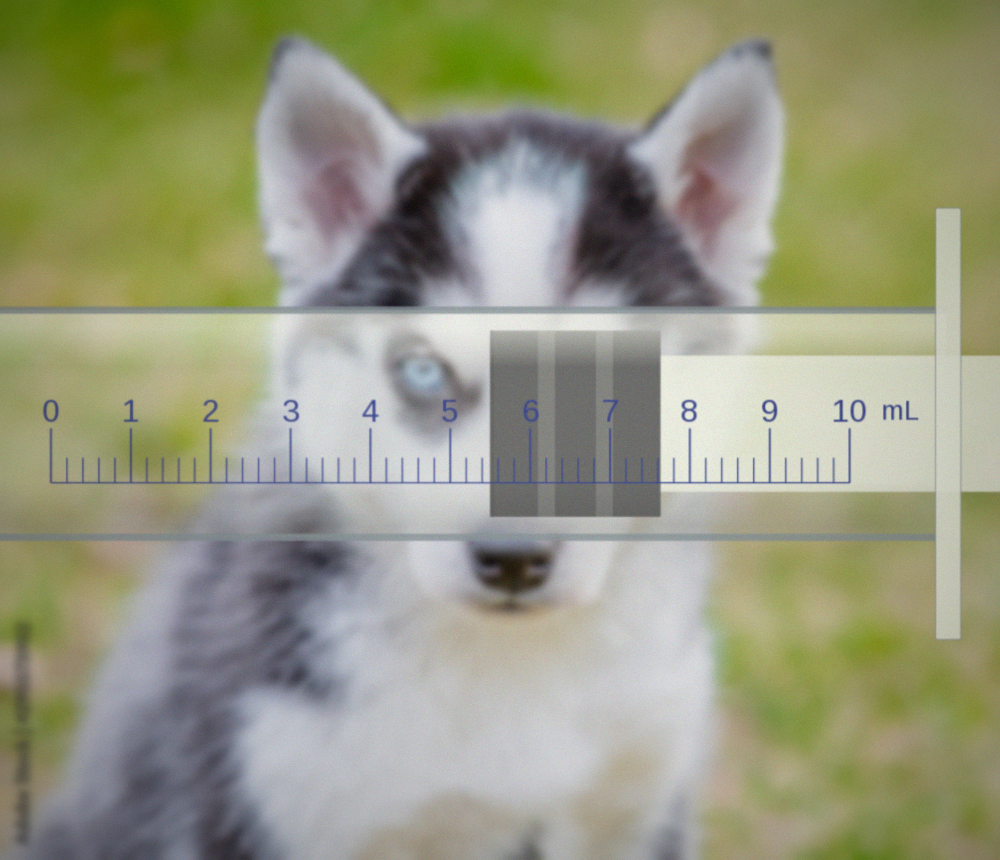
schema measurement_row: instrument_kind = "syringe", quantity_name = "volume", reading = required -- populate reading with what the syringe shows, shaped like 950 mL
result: 5.5 mL
